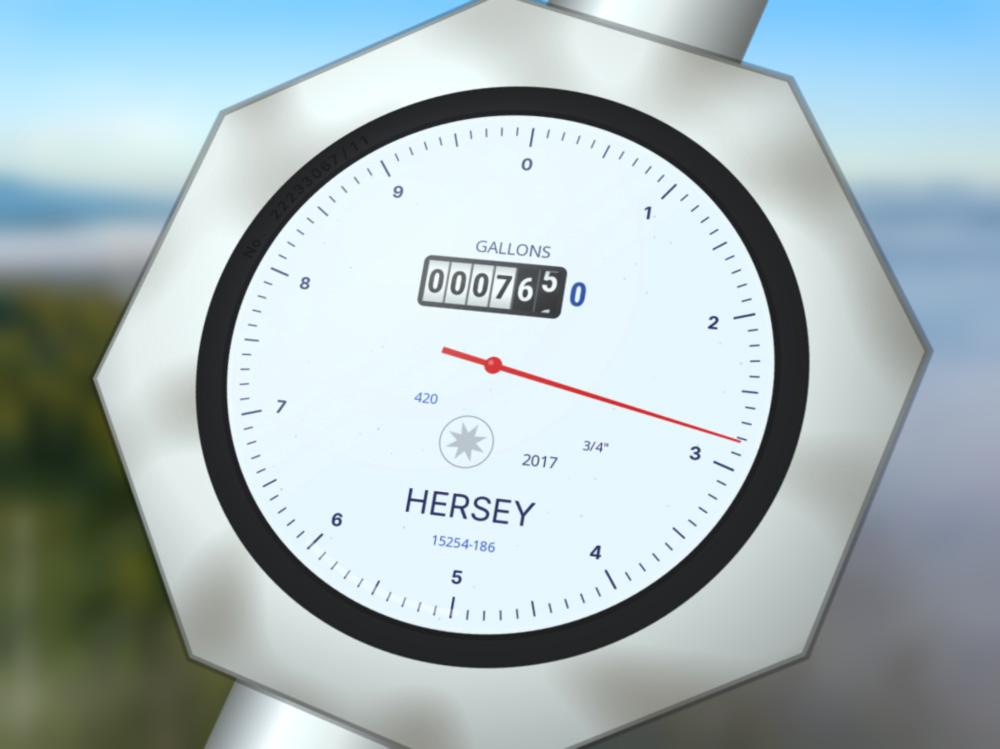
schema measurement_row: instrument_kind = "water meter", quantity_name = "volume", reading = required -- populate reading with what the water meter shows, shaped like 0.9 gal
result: 7652.8 gal
